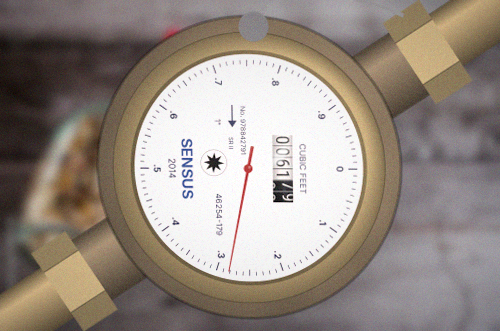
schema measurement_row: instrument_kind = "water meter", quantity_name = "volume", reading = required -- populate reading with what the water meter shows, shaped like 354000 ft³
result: 6179.28 ft³
